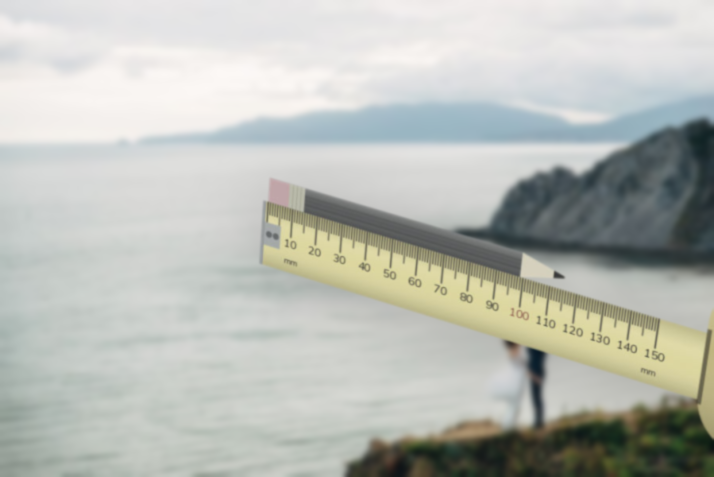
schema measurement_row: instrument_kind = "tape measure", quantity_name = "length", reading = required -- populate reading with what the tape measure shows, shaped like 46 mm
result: 115 mm
